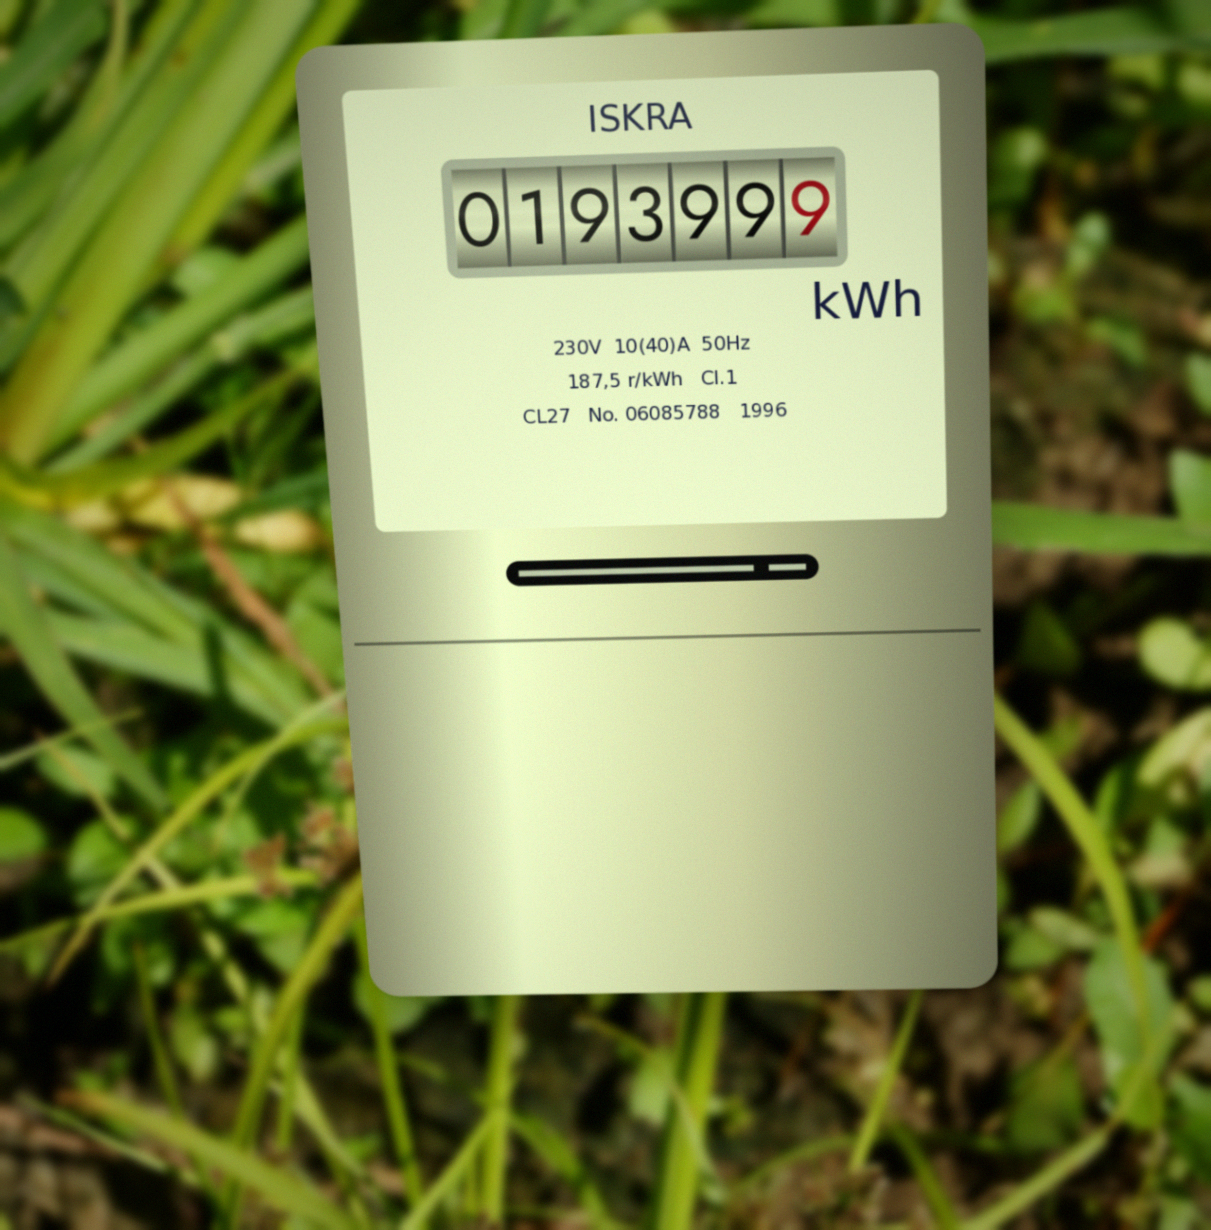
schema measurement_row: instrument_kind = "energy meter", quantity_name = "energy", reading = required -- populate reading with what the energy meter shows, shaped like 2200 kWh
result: 19399.9 kWh
